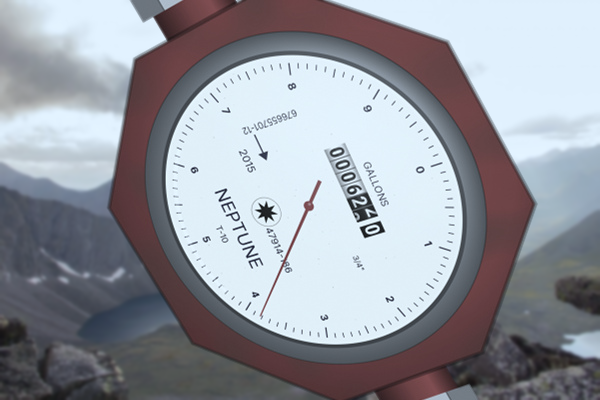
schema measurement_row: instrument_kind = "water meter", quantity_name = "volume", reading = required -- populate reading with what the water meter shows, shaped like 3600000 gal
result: 6223.8 gal
